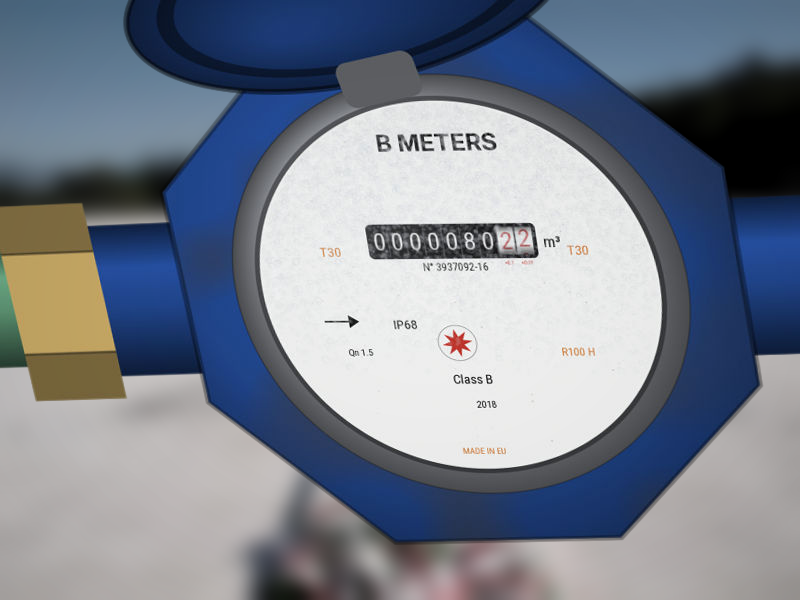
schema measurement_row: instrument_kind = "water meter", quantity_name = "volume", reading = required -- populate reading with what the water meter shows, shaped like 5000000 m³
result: 80.22 m³
